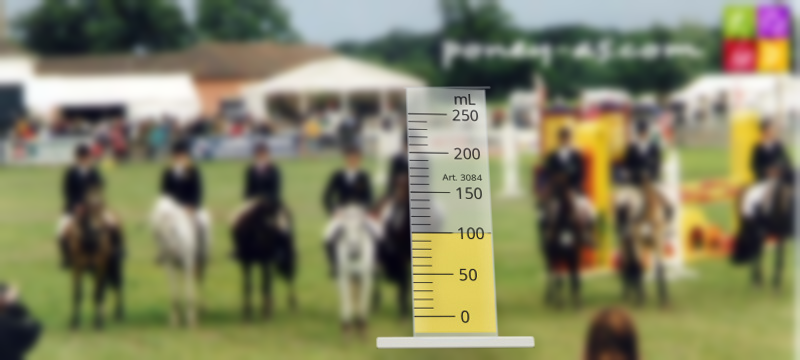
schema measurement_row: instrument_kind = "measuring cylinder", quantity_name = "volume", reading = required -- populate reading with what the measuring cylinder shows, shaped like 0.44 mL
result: 100 mL
